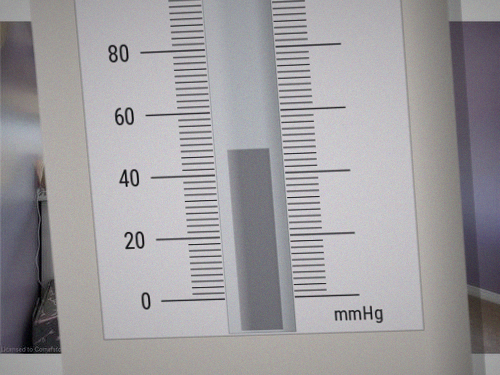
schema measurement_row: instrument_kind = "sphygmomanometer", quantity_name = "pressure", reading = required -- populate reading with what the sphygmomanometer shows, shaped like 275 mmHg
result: 48 mmHg
